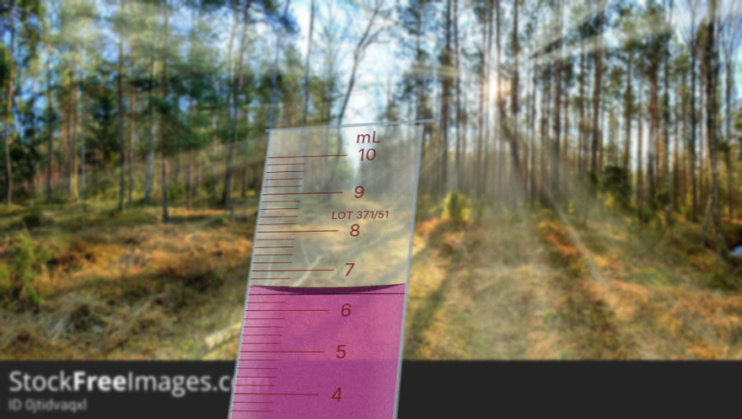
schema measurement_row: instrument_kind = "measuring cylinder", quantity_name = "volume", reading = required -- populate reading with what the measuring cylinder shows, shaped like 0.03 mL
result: 6.4 mL
